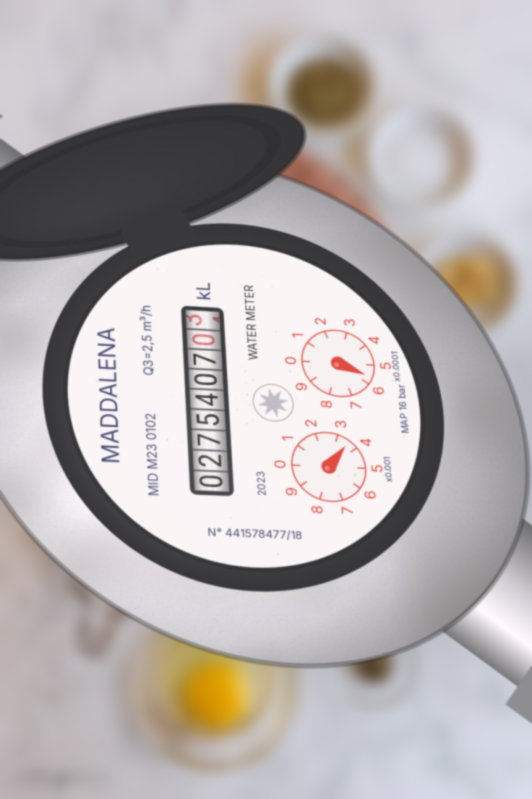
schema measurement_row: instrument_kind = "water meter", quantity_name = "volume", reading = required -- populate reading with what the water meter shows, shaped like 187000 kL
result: 275407.0335 kL
